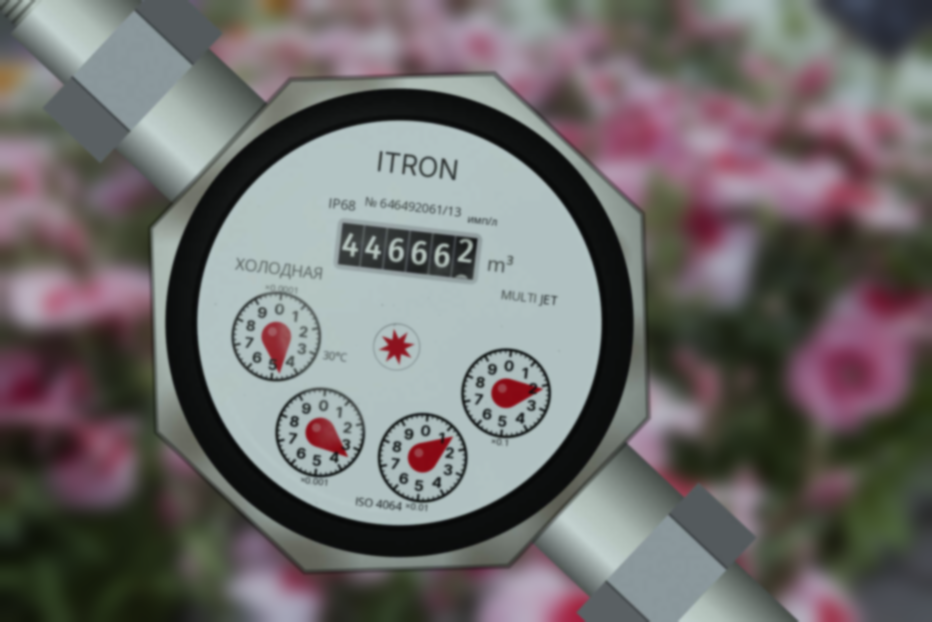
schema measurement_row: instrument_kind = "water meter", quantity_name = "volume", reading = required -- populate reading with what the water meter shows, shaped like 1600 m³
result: 446662.2134 m³
